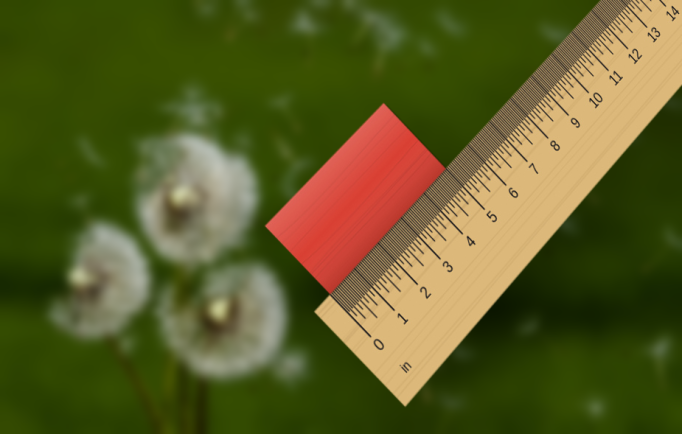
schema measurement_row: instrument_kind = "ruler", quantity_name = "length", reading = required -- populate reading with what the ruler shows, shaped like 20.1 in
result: 5 in
